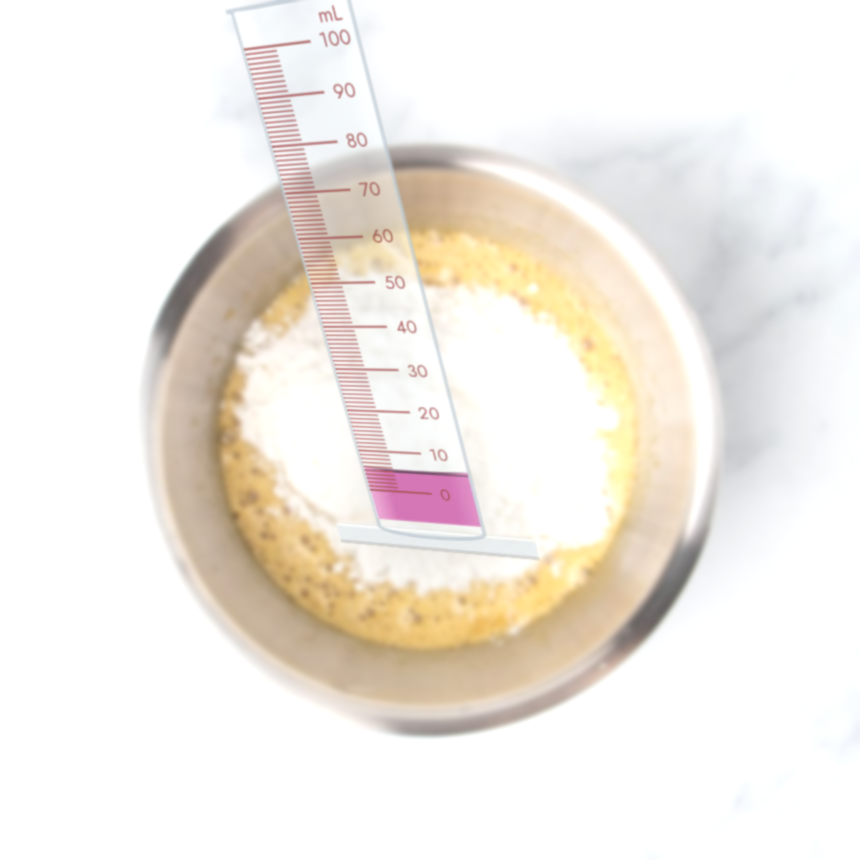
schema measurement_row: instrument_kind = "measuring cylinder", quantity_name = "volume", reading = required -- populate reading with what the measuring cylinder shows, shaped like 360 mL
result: 5 mL
